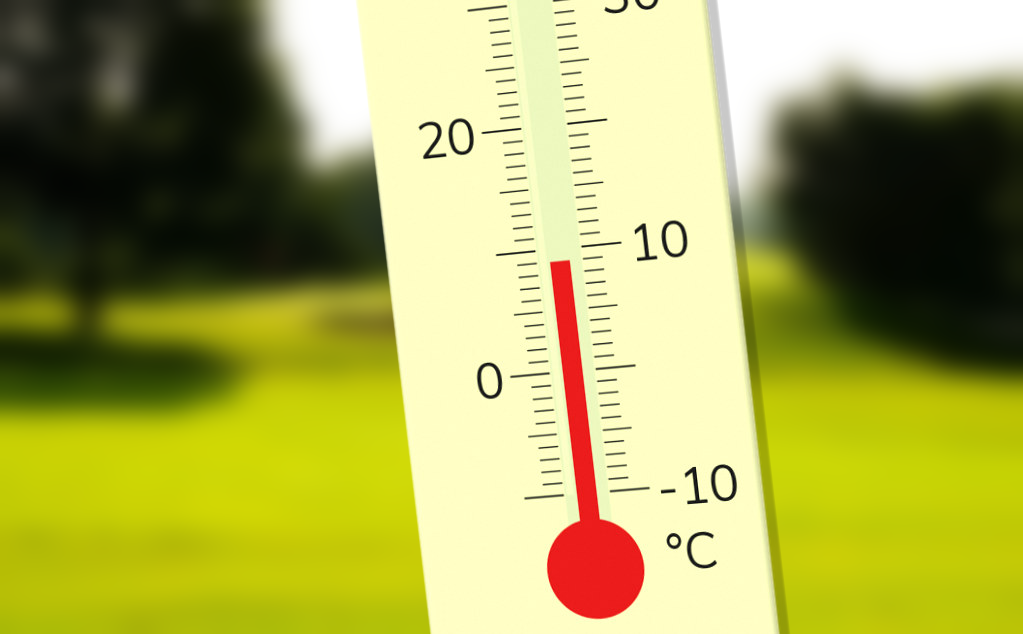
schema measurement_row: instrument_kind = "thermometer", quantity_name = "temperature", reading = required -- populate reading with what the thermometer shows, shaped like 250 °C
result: 9 °C
